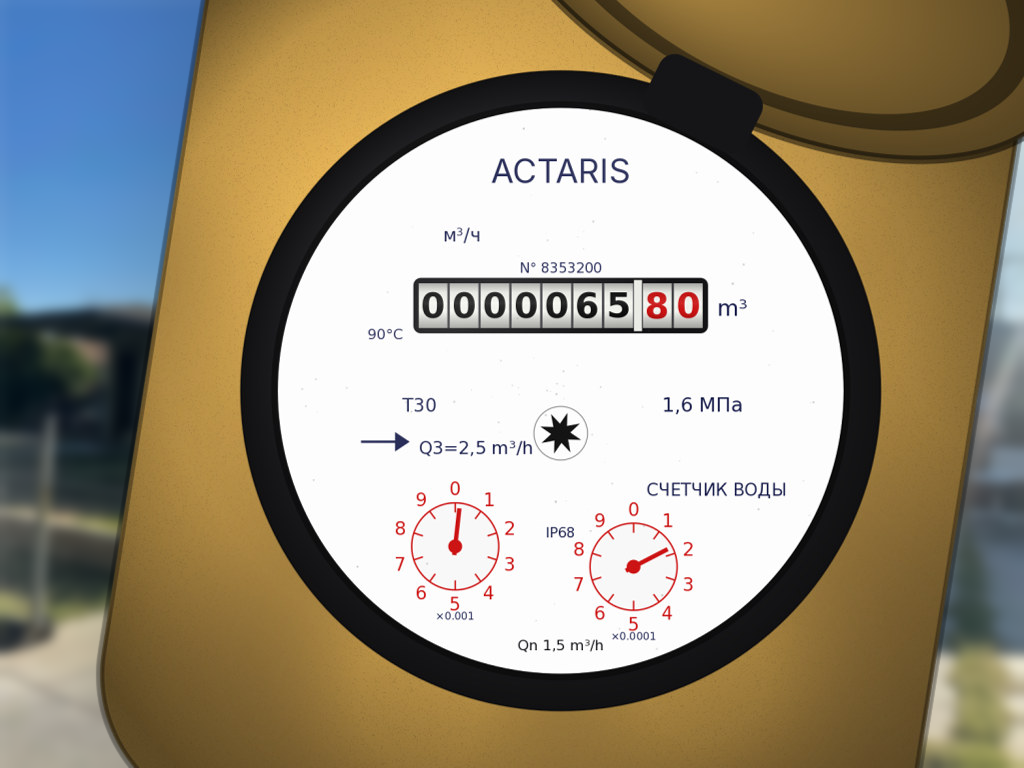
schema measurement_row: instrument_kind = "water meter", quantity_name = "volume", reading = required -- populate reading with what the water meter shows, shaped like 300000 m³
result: 65.8001 m³
